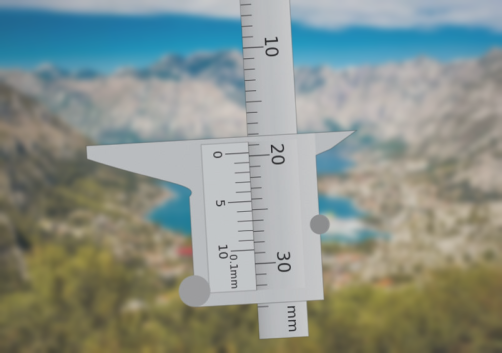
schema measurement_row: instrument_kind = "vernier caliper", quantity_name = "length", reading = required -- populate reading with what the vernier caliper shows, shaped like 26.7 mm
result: 19.7 mm
